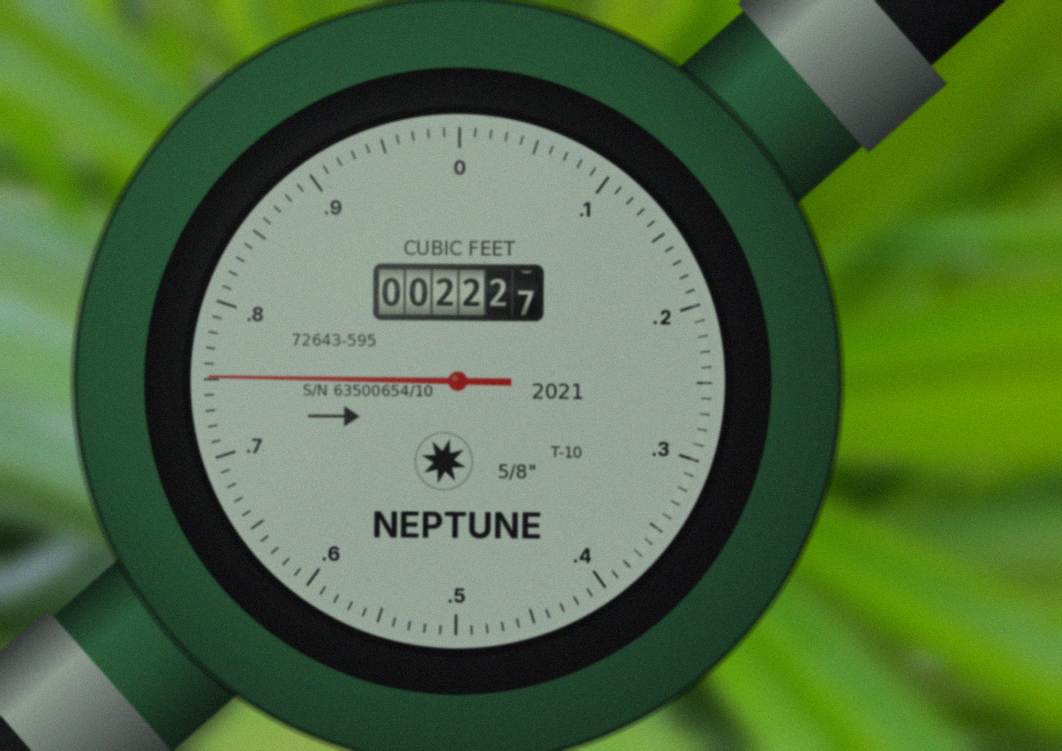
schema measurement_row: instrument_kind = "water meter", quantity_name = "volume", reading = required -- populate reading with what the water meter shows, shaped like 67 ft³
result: 2226.75 ft³
